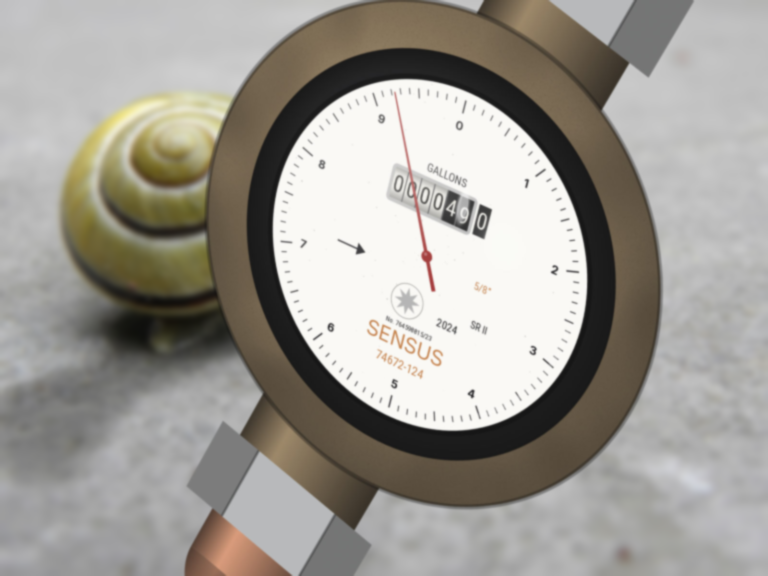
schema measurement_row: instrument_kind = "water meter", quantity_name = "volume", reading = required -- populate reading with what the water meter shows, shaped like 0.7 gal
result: 489.2 gal
